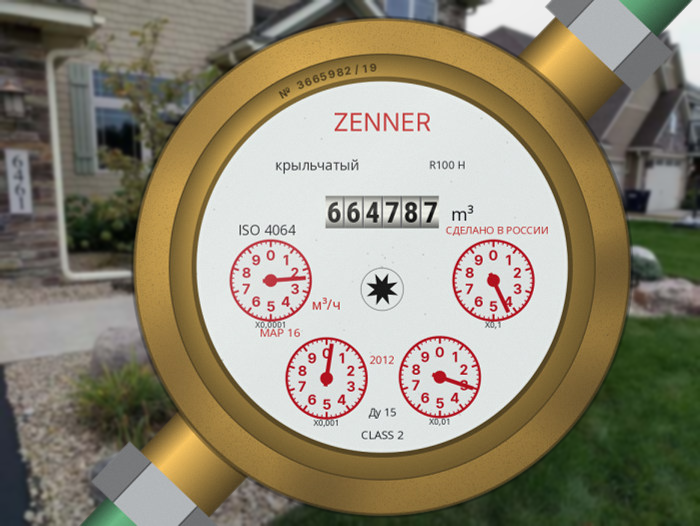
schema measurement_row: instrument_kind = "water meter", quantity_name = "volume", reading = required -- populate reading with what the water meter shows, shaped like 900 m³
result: 664787.4302 m³
